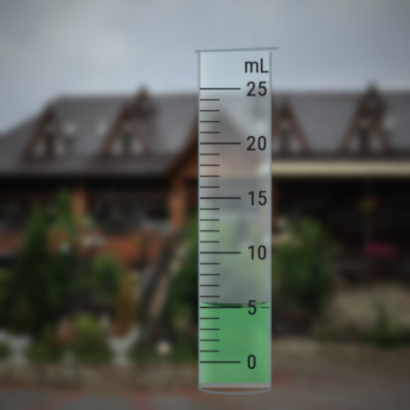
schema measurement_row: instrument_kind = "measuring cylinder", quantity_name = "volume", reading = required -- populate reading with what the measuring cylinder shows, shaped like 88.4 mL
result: 5 mL
